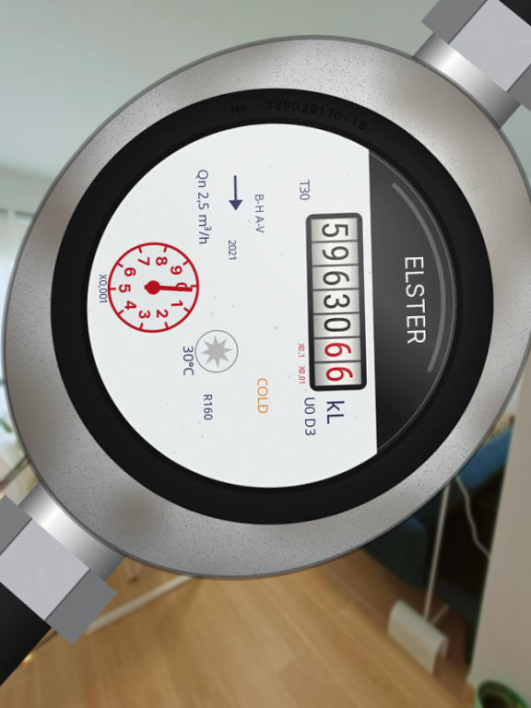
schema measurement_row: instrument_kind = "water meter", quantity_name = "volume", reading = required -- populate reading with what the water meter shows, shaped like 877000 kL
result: 59630.660 kL
